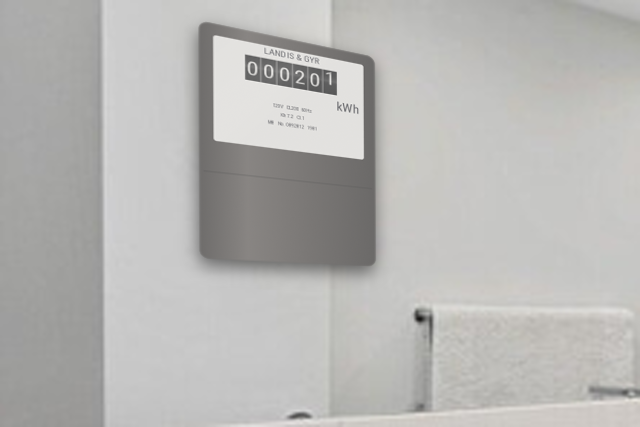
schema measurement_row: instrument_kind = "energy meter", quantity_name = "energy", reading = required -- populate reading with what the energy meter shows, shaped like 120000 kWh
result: 201 kWh
